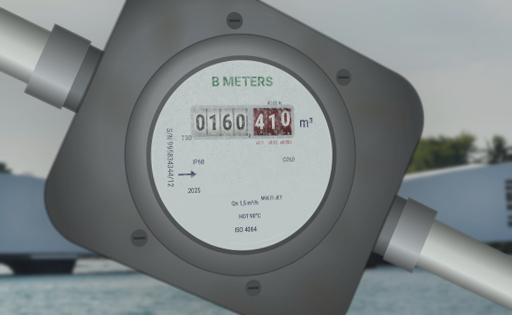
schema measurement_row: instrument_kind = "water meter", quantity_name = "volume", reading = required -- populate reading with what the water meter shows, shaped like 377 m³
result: 160.410 m³
